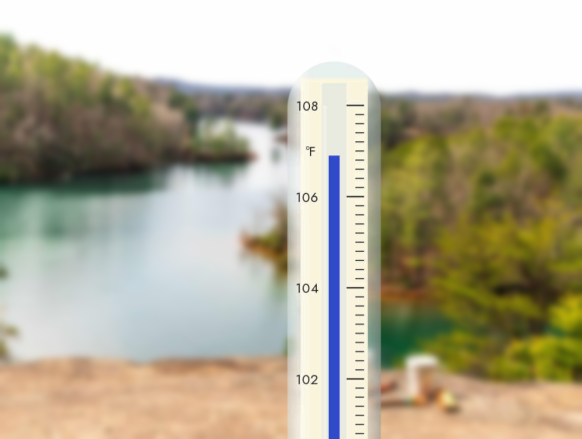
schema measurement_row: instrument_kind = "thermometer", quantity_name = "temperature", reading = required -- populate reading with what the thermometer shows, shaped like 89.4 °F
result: 106.9 °F
